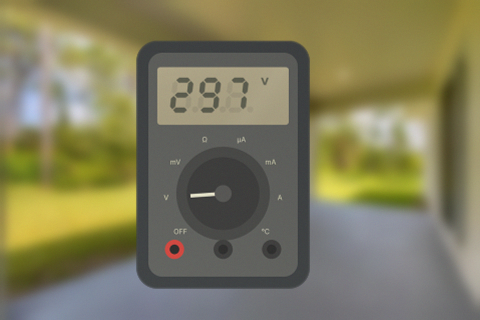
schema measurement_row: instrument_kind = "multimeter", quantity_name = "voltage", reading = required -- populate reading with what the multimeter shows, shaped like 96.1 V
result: 297 V
